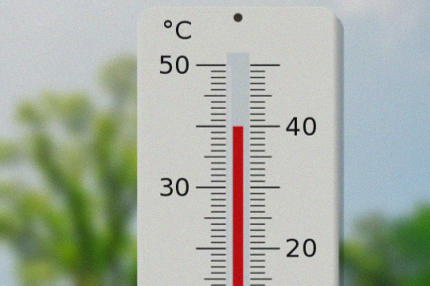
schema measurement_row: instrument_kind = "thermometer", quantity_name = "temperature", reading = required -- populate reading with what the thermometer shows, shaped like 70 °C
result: 40 °C
